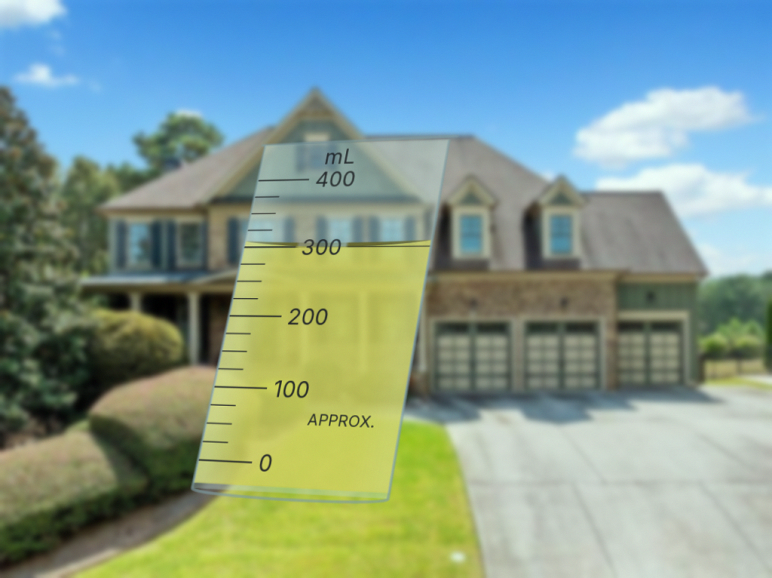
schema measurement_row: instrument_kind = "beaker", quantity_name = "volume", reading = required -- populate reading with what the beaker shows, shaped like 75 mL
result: 300 mL
